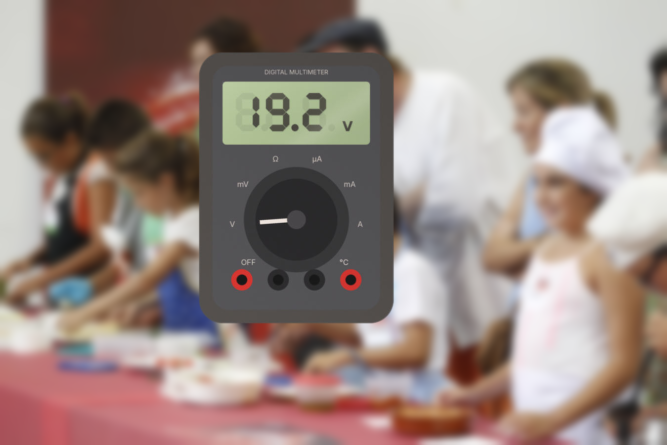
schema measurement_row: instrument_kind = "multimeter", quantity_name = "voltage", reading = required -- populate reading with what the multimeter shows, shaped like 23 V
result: 19.2 V
